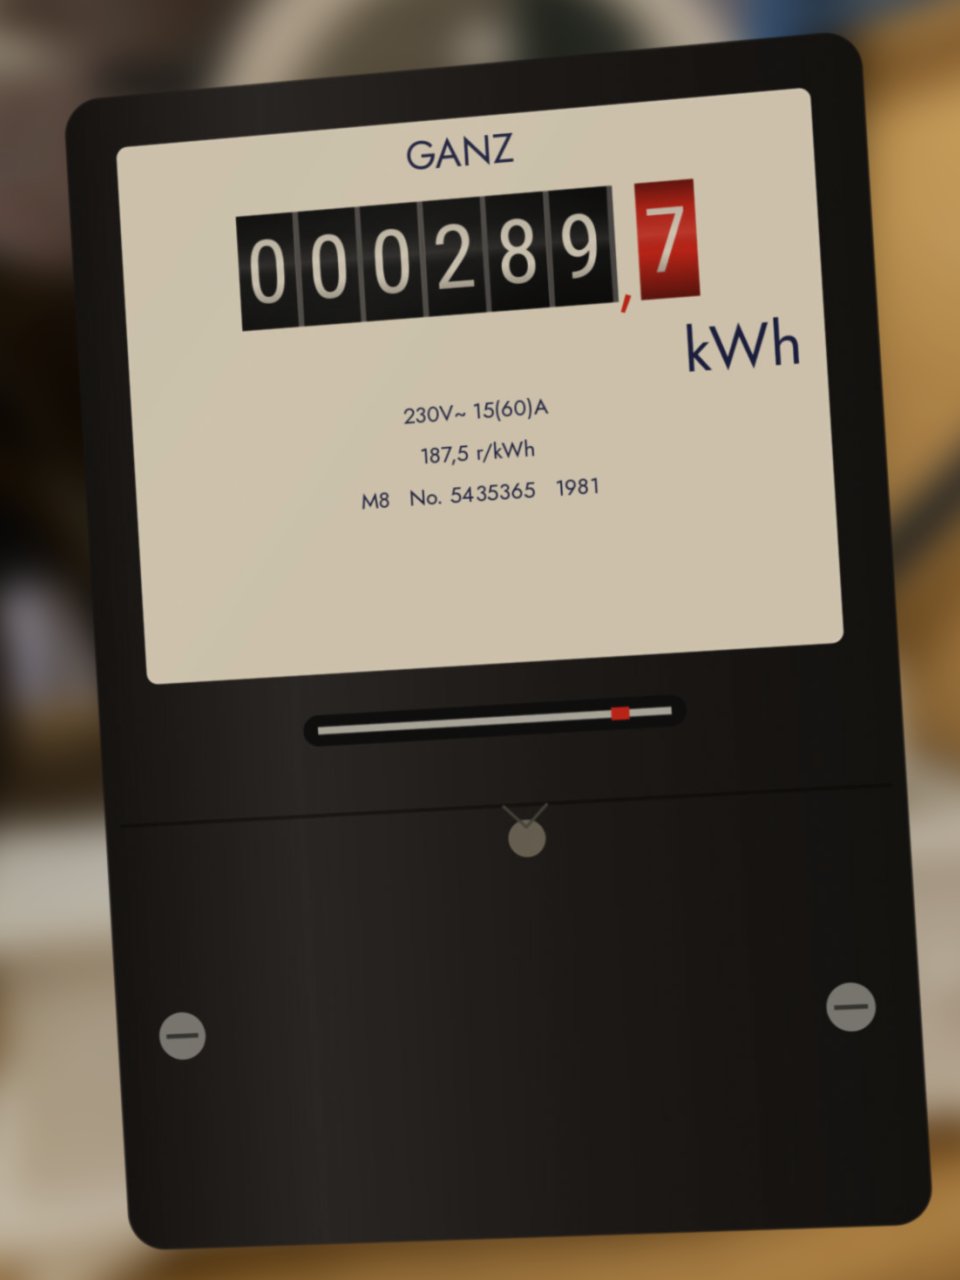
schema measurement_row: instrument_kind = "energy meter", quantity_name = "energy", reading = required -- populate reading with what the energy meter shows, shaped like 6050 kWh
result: 289.7 kWh
